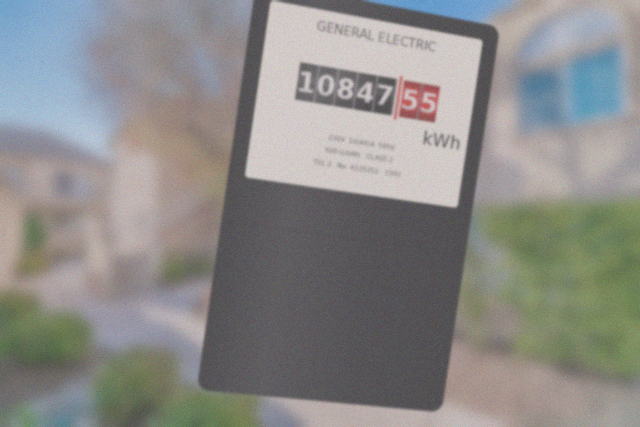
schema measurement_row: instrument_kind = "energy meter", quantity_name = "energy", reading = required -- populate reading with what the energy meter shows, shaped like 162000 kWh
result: 10847.55 kWh
